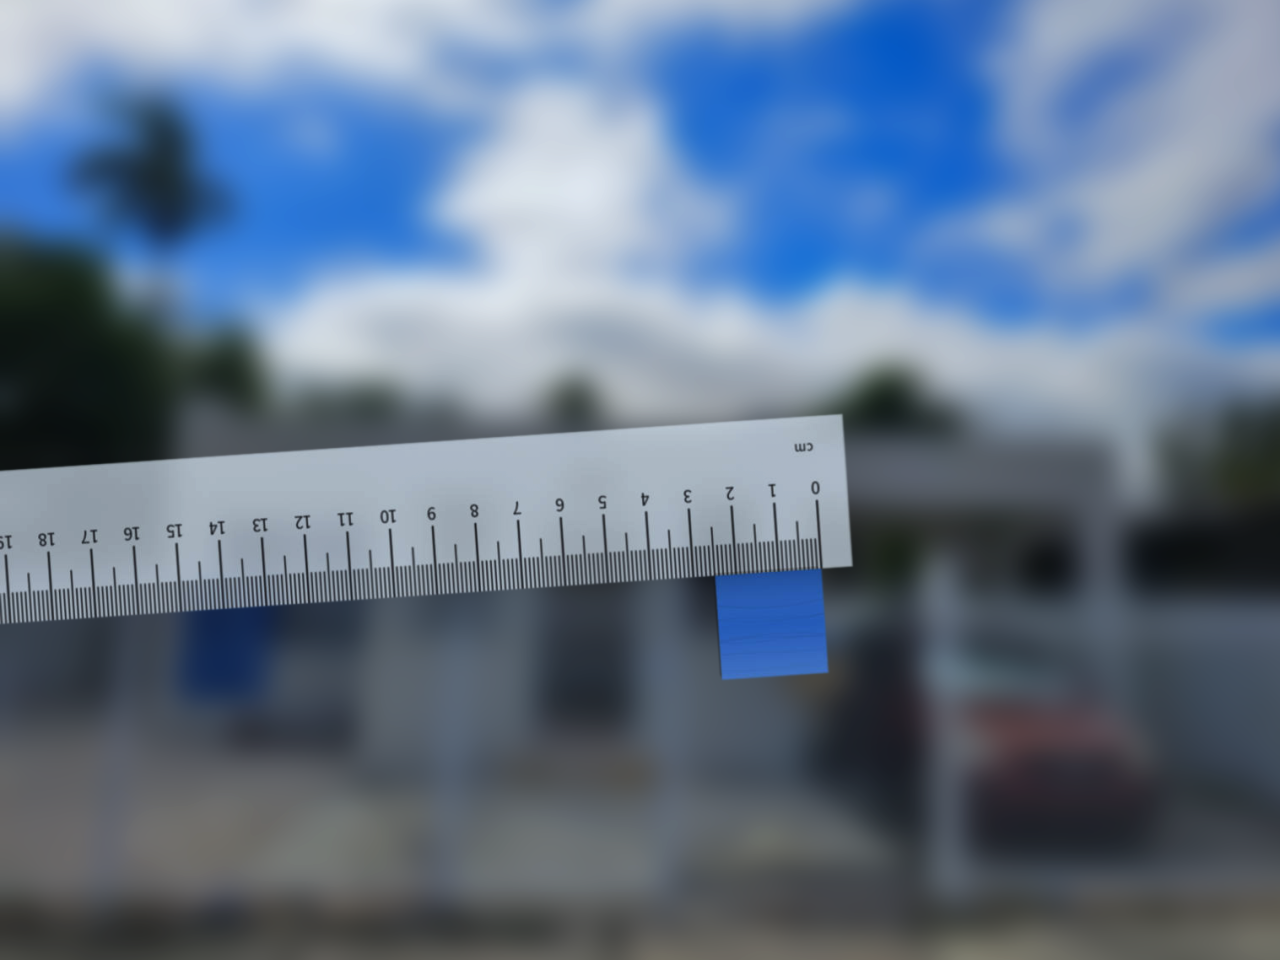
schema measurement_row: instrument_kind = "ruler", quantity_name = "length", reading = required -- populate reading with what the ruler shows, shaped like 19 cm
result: 2.5 cm
